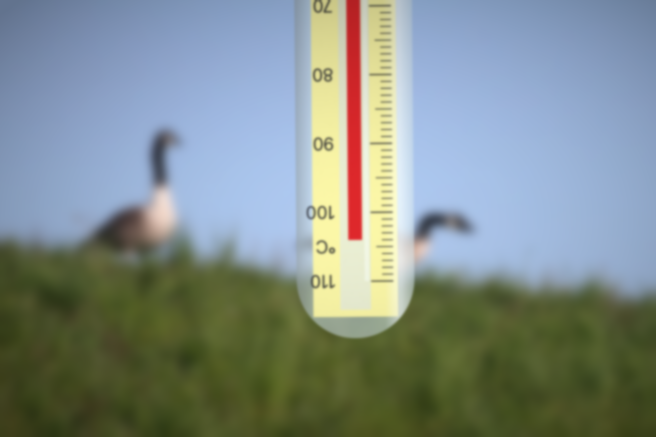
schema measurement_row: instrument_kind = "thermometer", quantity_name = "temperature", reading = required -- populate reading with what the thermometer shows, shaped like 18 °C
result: 104 °C
